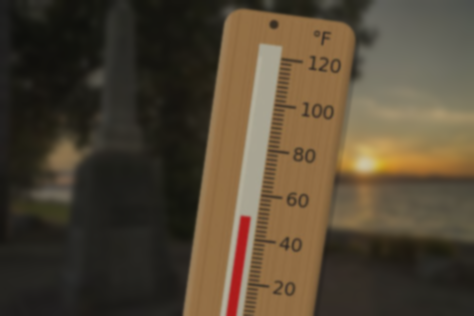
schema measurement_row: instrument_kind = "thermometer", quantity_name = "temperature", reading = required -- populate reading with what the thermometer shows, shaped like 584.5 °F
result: 50 °F
